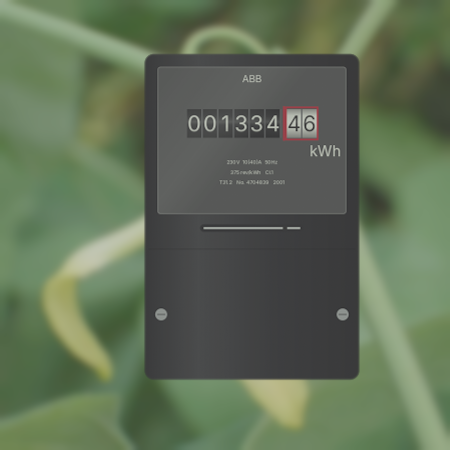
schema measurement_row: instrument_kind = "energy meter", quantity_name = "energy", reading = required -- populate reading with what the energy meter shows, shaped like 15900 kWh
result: 1334.46 kWh
